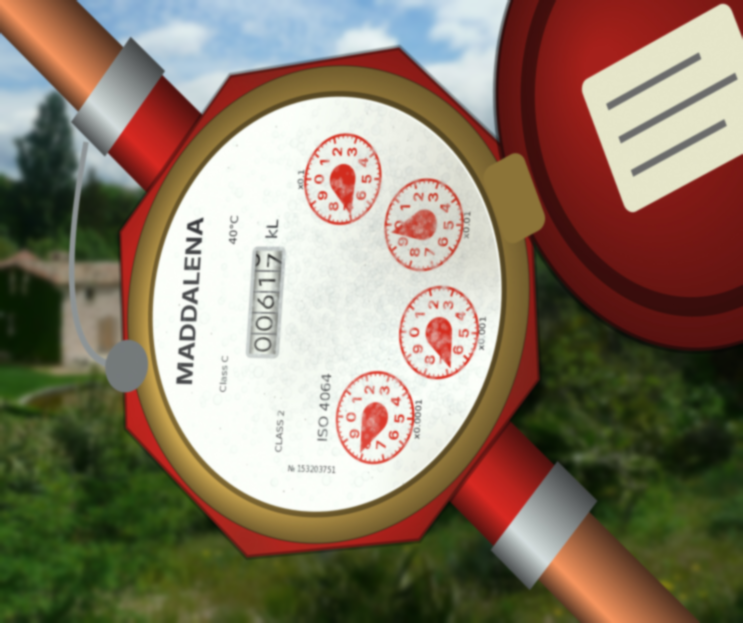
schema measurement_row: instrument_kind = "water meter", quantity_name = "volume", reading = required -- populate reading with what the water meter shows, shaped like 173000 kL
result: 616.6968 kL
